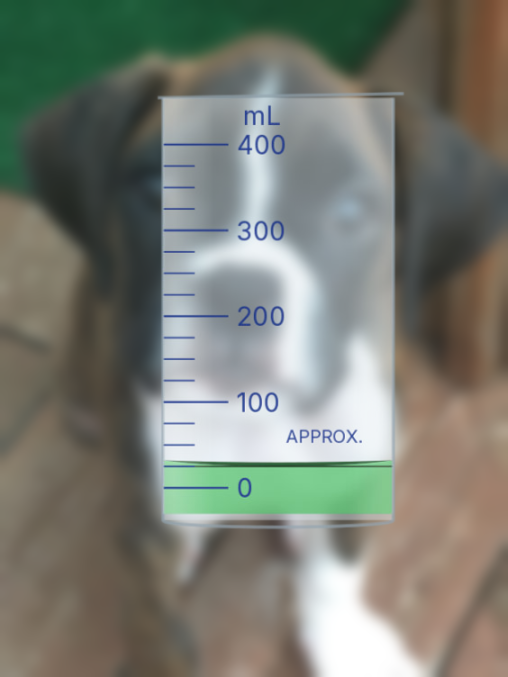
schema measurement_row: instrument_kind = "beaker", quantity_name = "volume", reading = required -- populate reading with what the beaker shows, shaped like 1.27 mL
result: 25 mL
